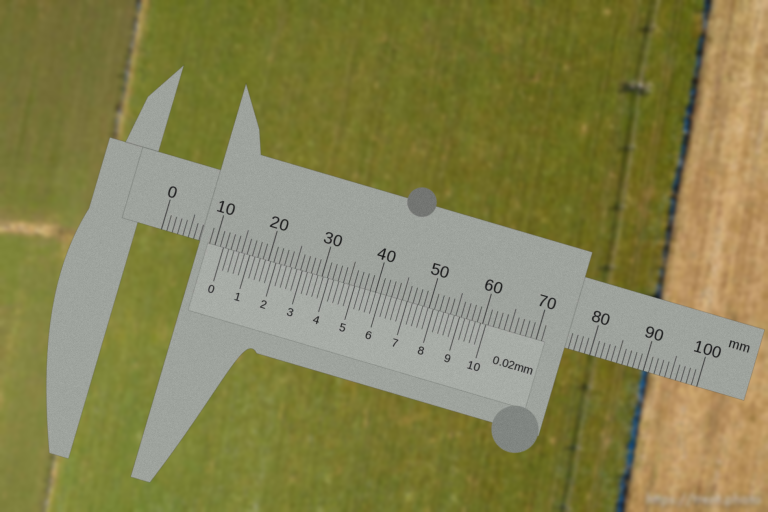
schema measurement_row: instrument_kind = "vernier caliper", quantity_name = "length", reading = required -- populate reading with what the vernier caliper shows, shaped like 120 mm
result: 11.6 mm
